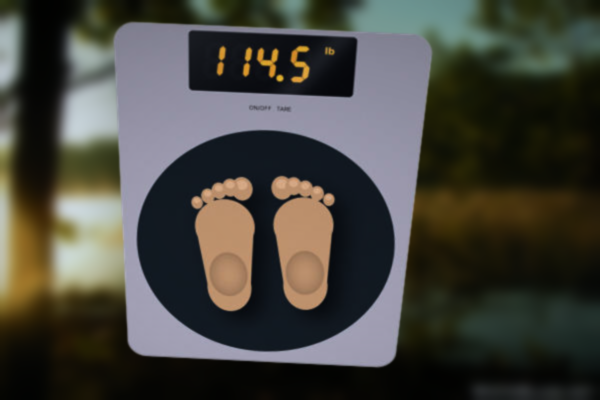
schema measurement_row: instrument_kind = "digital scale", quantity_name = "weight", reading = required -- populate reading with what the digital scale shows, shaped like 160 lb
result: 114.5 lb
